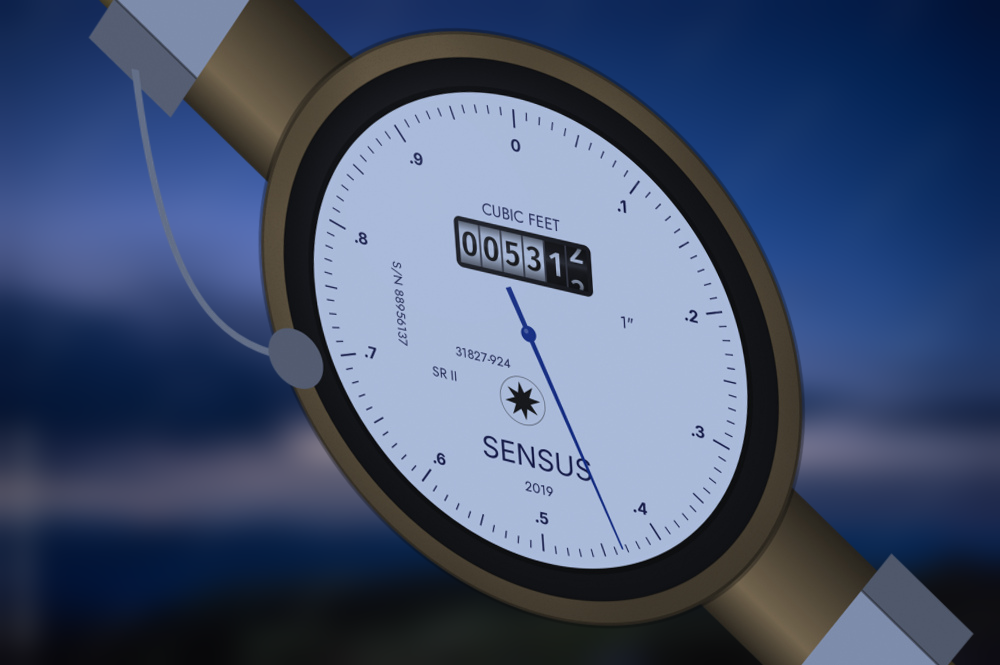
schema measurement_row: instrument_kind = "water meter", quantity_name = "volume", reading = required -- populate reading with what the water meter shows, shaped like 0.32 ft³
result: 5312.43 ft³
